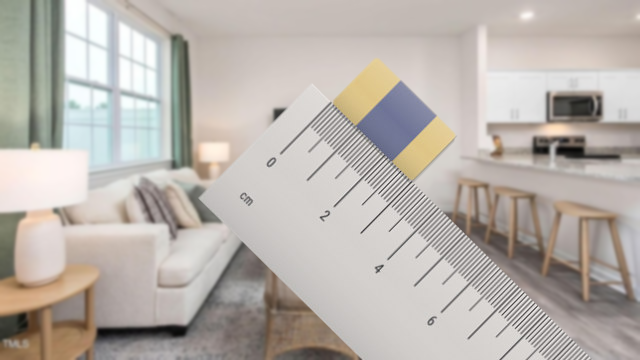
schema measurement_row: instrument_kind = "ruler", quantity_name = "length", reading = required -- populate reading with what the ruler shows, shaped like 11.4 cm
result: 3 cm
